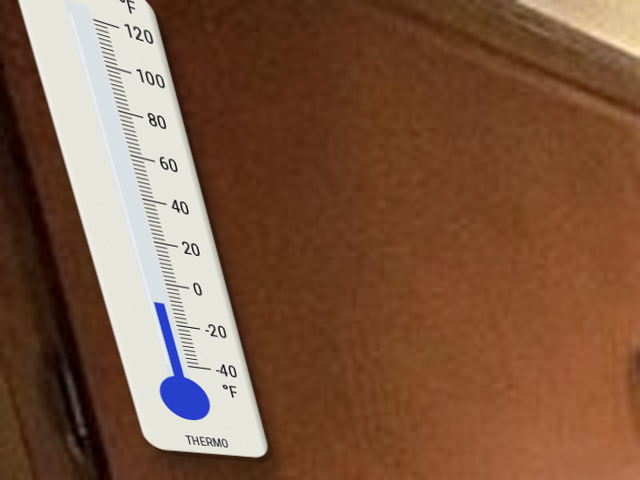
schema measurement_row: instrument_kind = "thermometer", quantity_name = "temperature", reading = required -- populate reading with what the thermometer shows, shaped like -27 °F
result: -10 °F
